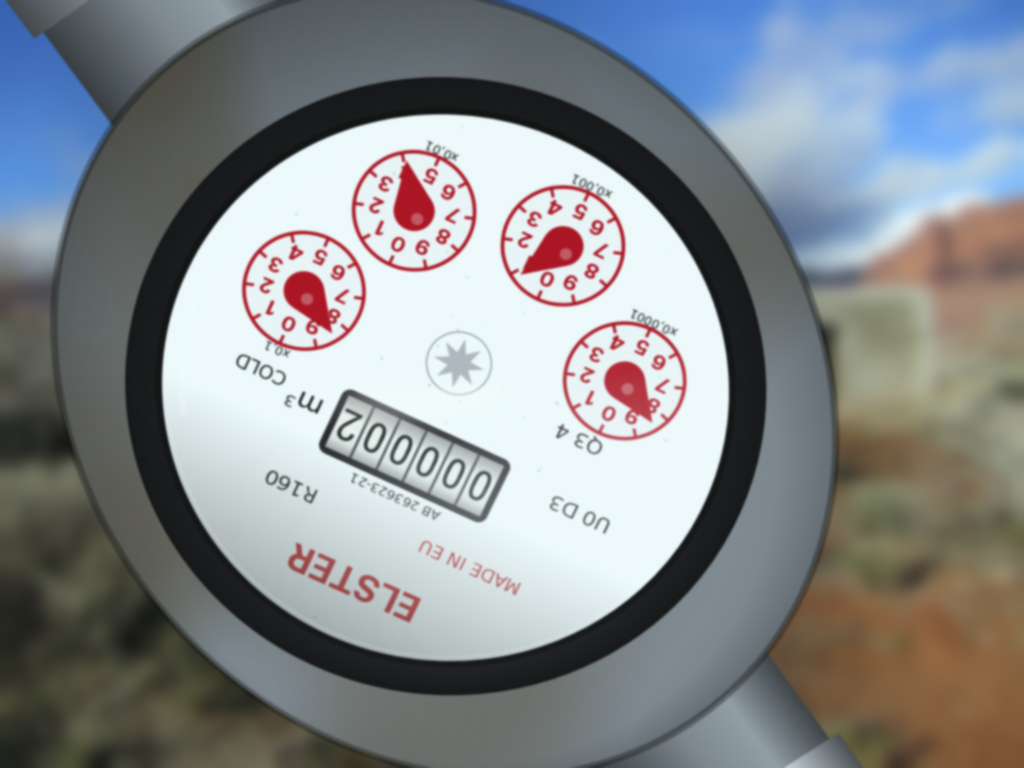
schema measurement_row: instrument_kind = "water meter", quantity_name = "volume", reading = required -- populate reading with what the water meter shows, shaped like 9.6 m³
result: 2.8408 m³
